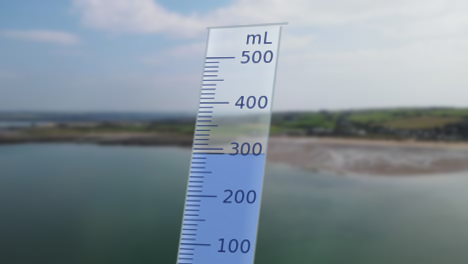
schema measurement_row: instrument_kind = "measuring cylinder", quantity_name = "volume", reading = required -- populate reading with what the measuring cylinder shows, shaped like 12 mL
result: 290 mL
